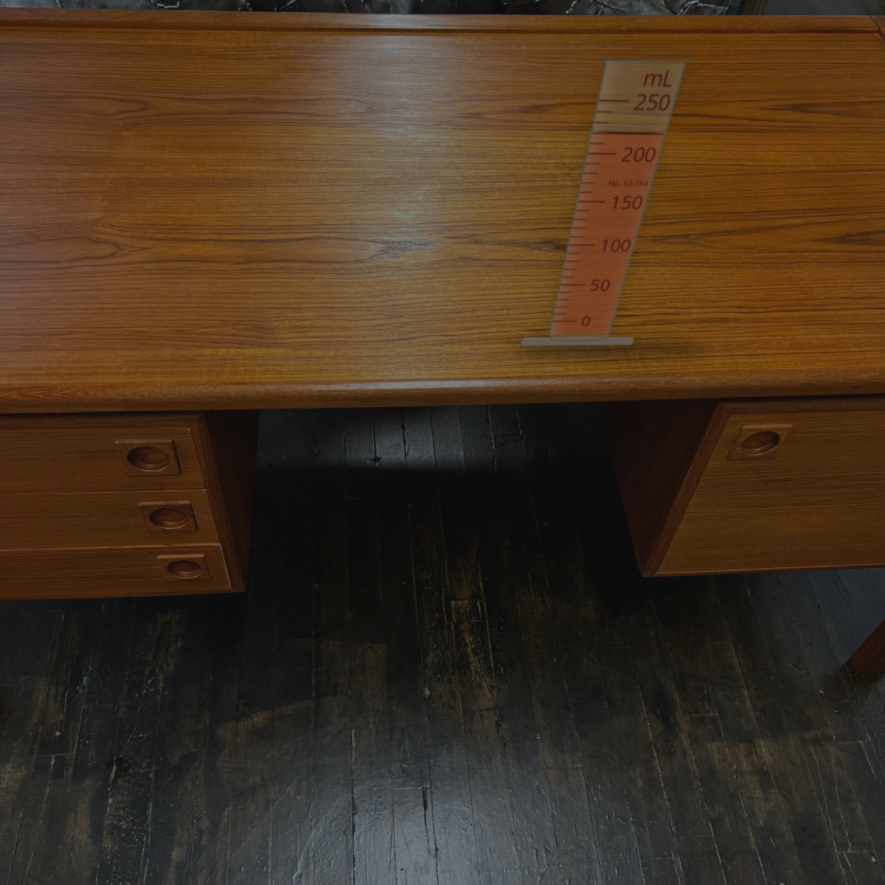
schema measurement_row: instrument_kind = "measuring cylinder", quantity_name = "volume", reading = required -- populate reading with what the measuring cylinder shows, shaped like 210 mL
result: 220 mL
